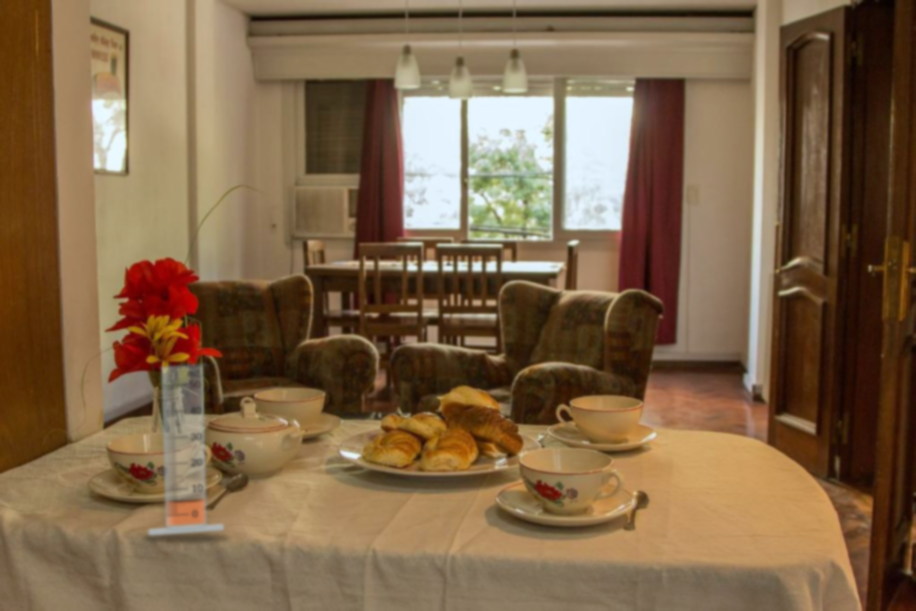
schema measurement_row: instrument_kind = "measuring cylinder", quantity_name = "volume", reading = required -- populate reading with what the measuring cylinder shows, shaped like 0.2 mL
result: 5 mL
